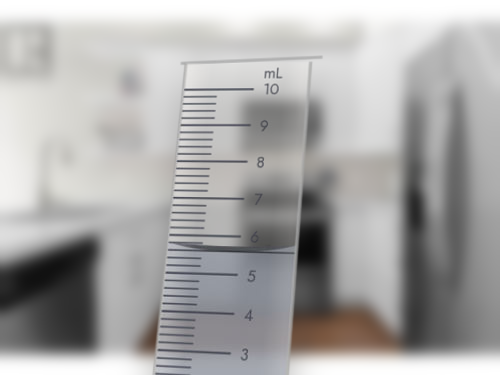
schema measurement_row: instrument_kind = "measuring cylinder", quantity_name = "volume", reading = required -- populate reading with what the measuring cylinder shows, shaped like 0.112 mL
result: 5.6 mL
